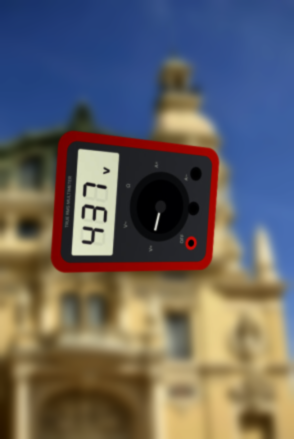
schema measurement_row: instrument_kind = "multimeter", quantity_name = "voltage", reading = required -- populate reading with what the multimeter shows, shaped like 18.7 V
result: 437 V
